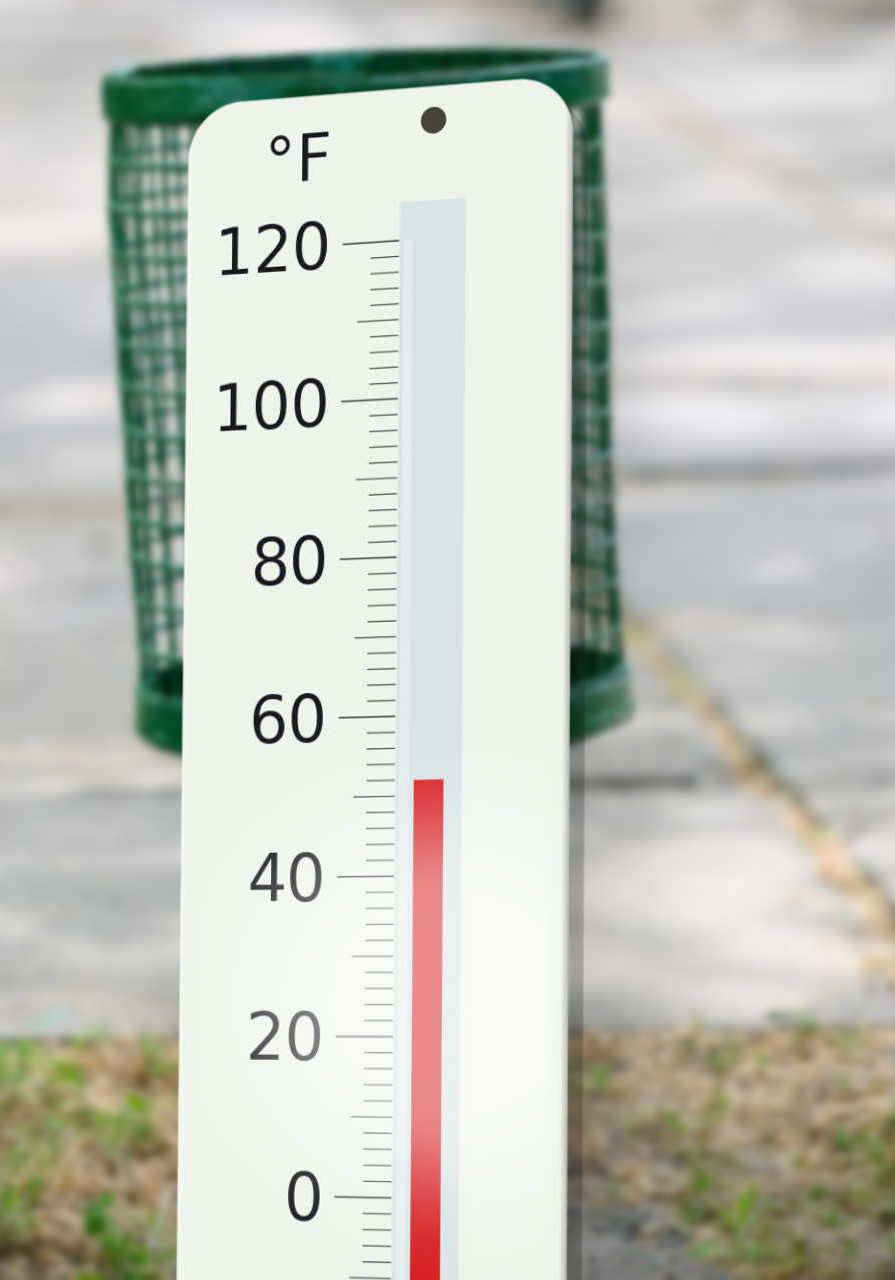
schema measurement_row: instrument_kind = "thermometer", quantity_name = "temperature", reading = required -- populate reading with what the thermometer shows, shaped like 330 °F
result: 52 °F
